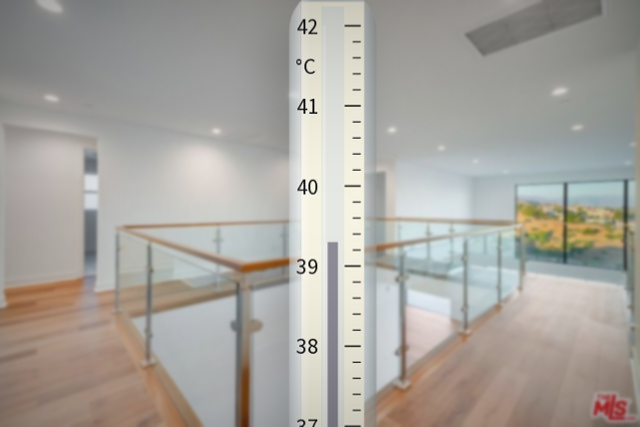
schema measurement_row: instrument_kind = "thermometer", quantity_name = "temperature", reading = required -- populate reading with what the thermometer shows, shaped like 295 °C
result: 39.3 °C
